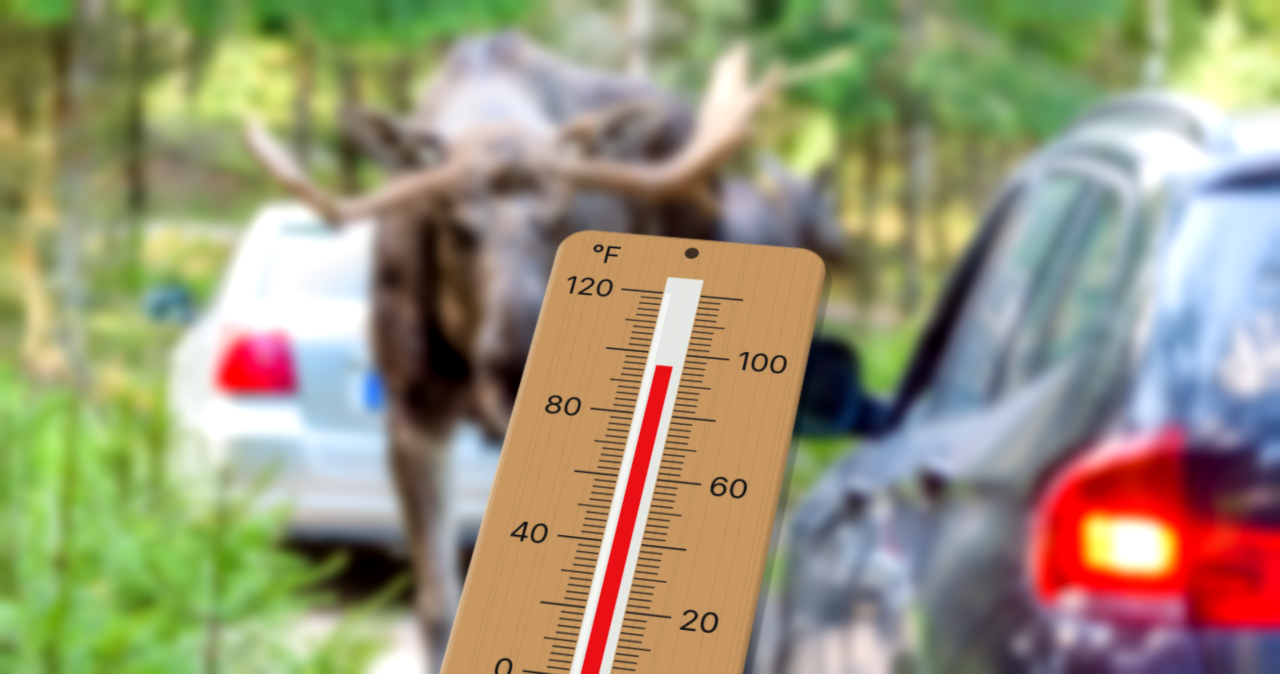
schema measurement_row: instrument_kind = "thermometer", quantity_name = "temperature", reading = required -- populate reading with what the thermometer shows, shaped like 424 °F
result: 96 °F
